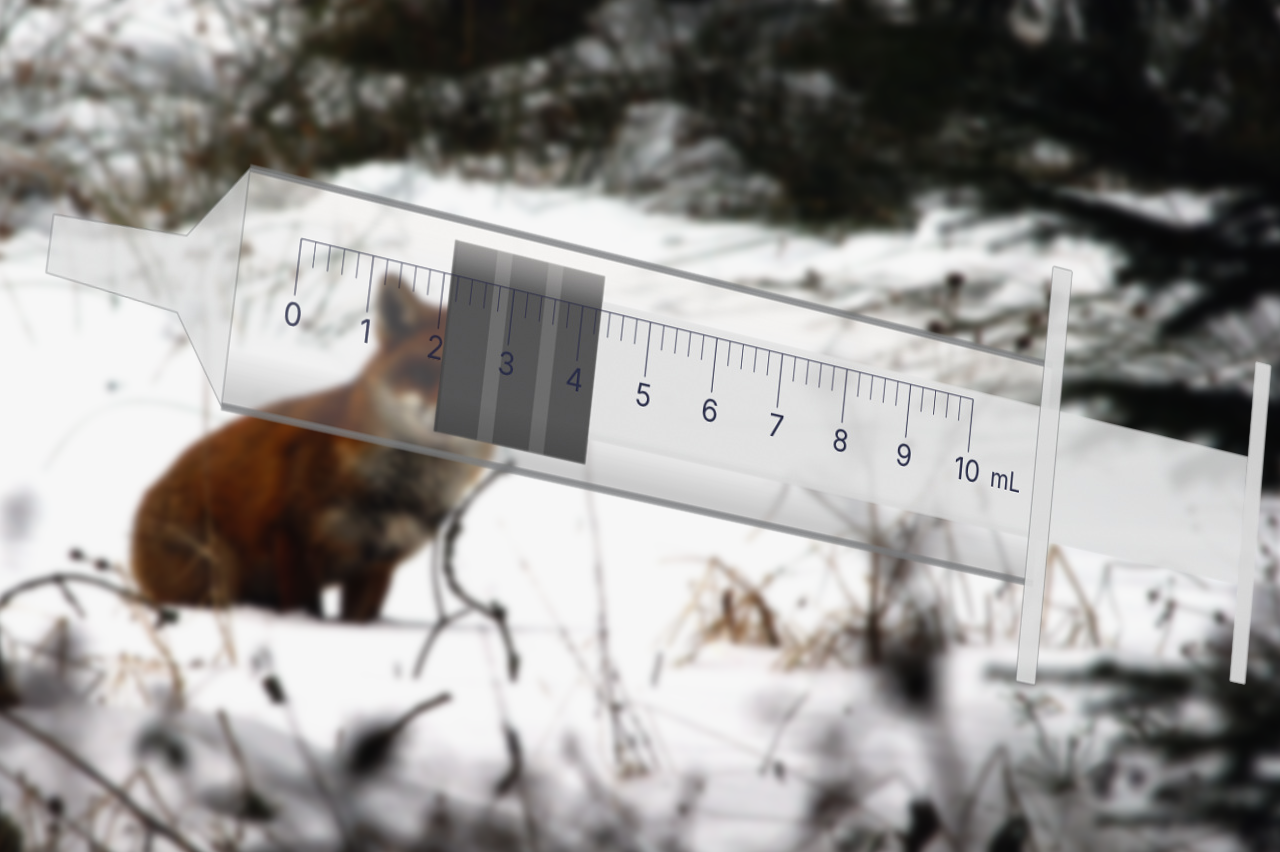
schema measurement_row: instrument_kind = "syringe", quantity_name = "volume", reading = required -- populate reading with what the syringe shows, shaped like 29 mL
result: 2.1 mL
